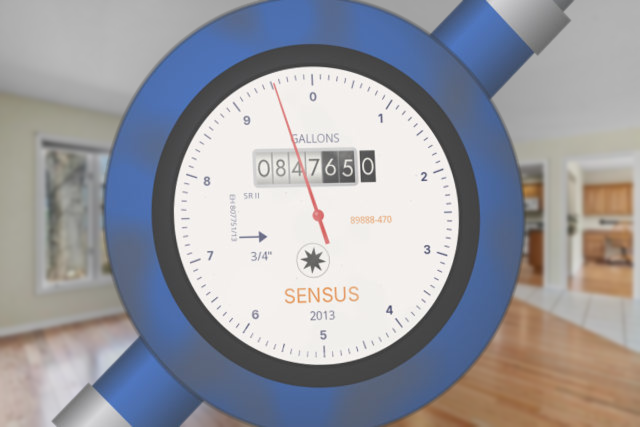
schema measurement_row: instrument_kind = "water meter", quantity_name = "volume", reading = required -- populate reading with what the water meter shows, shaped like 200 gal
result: 847649.5 gal
